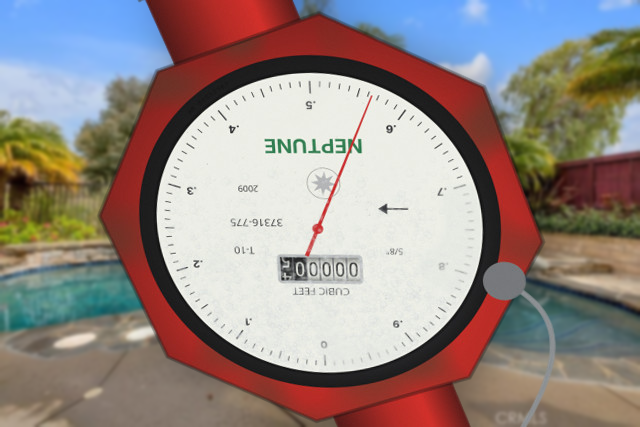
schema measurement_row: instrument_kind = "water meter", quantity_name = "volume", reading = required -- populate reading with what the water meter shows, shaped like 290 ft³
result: 4.56 ft³
